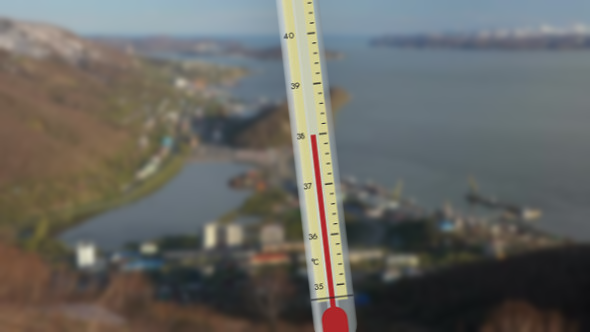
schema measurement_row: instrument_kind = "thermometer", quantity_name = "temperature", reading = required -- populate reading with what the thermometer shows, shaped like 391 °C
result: 38 °C
